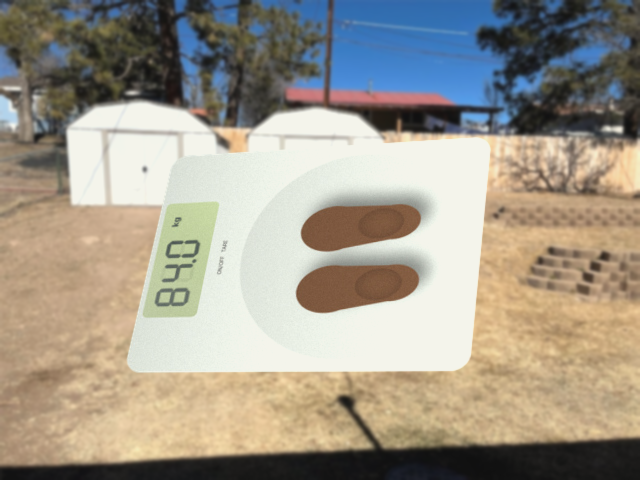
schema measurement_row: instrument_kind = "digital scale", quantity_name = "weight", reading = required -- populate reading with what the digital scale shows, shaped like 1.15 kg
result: 84.0 kg
